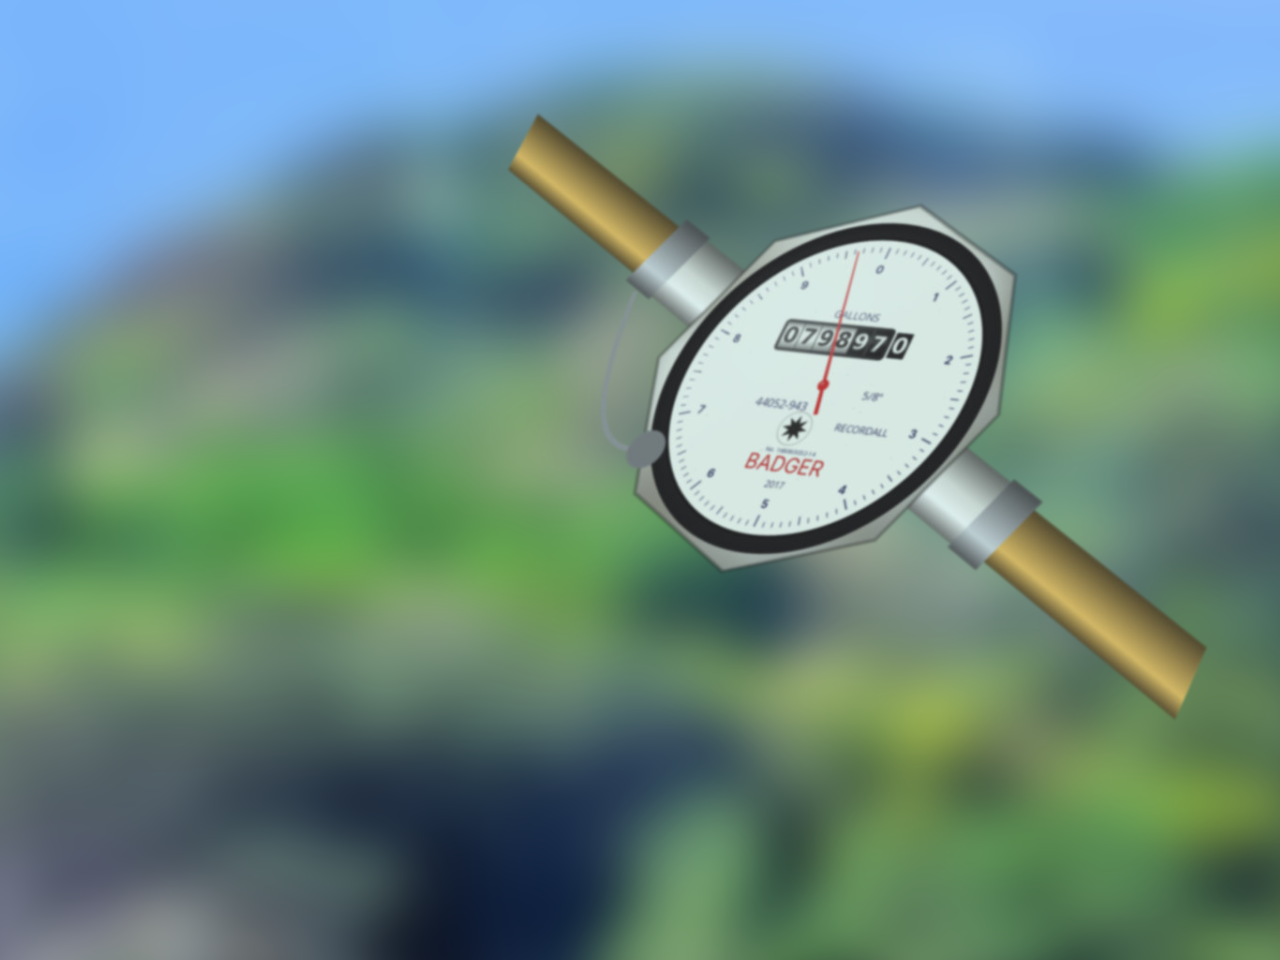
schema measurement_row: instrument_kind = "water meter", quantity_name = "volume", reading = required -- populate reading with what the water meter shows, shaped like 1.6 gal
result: 798969.6 gal
